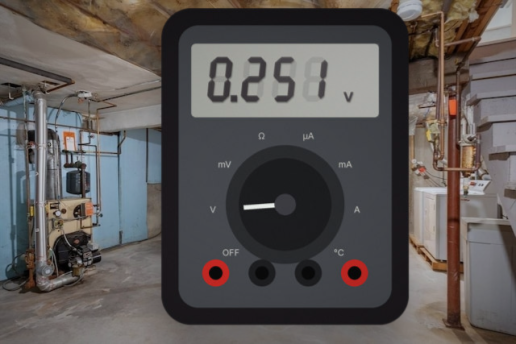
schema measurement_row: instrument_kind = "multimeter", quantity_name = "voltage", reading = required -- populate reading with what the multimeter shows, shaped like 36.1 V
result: 0.251 V
